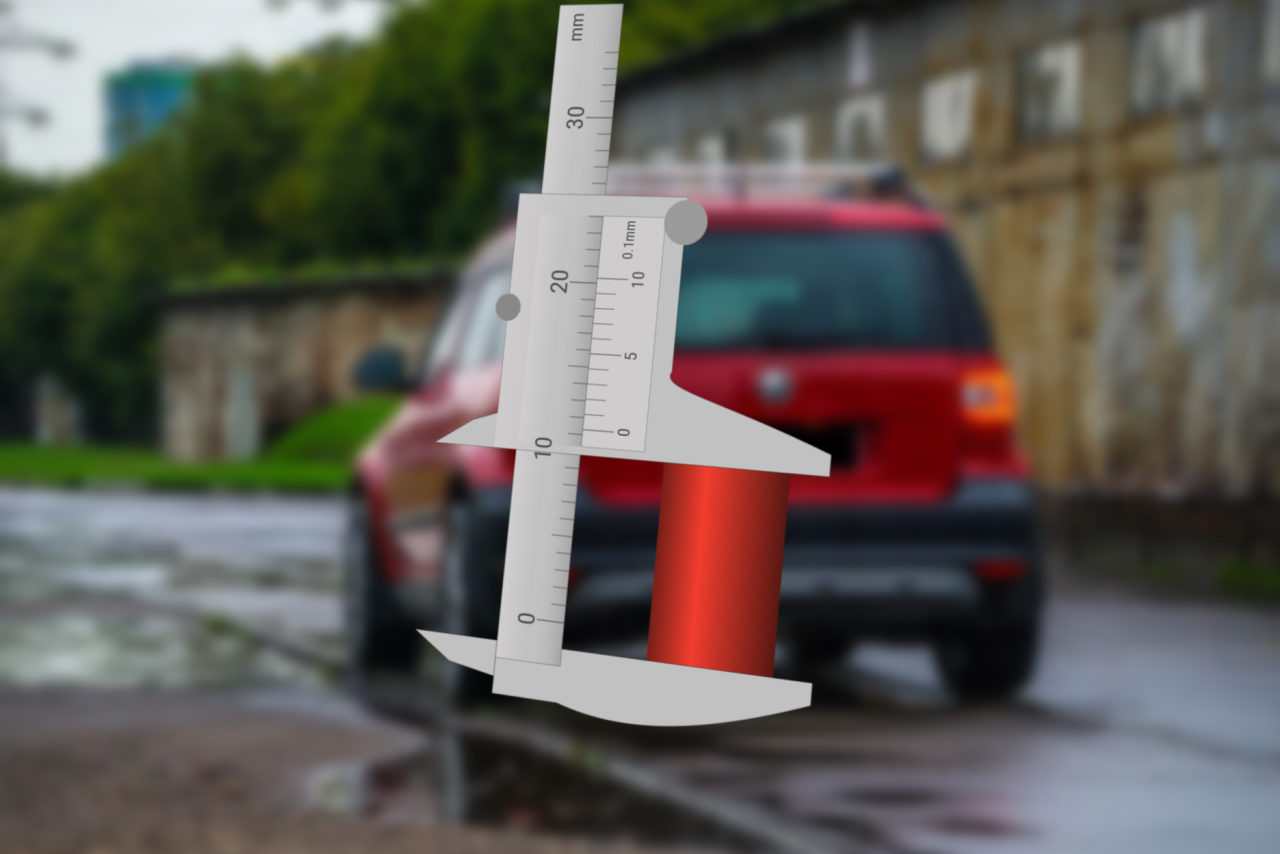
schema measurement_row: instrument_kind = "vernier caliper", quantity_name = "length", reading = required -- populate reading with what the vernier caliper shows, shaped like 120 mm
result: 11.3 mm
